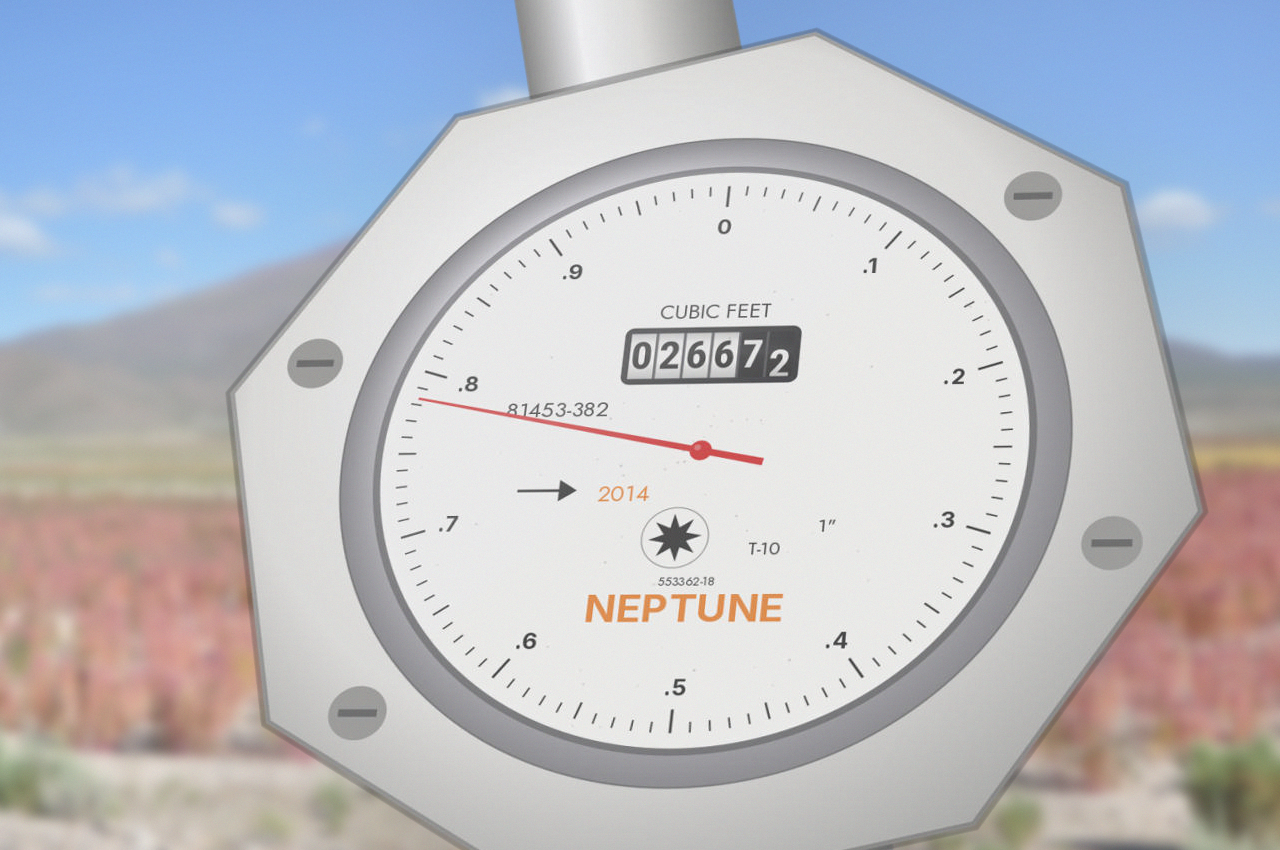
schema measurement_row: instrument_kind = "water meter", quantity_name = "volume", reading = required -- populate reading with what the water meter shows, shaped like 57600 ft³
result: 26671.78 ft³
